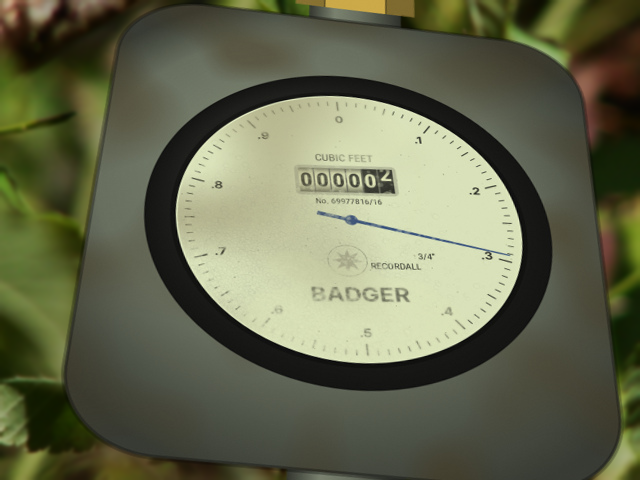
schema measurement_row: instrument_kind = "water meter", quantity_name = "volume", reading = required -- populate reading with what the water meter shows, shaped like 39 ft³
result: 2.29 ft³
